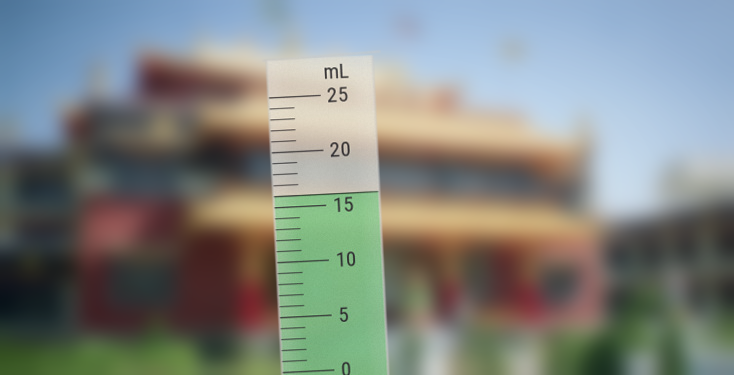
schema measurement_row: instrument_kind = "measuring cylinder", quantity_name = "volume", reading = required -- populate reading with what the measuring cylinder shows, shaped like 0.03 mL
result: 16 mL
